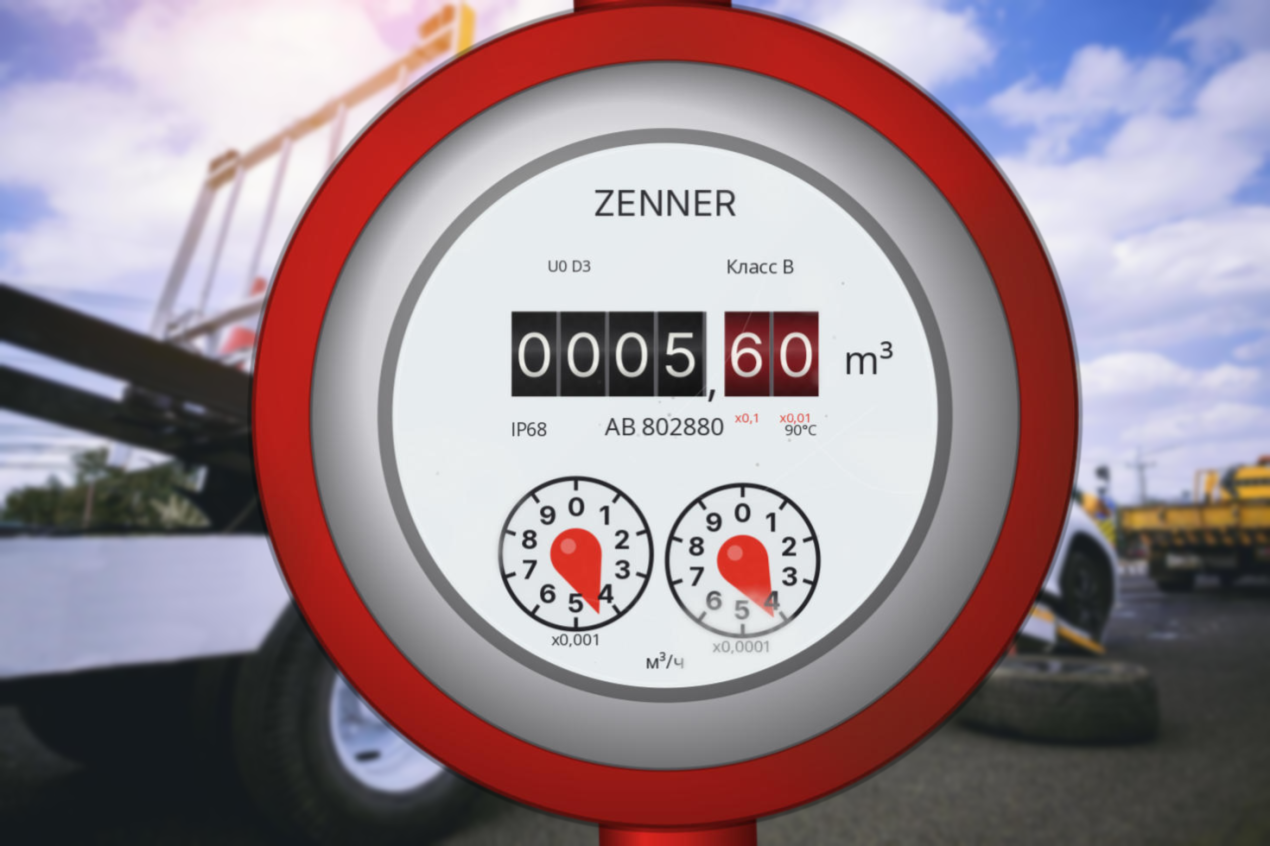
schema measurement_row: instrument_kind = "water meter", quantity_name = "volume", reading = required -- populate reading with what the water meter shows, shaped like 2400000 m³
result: 5.6044 m³
